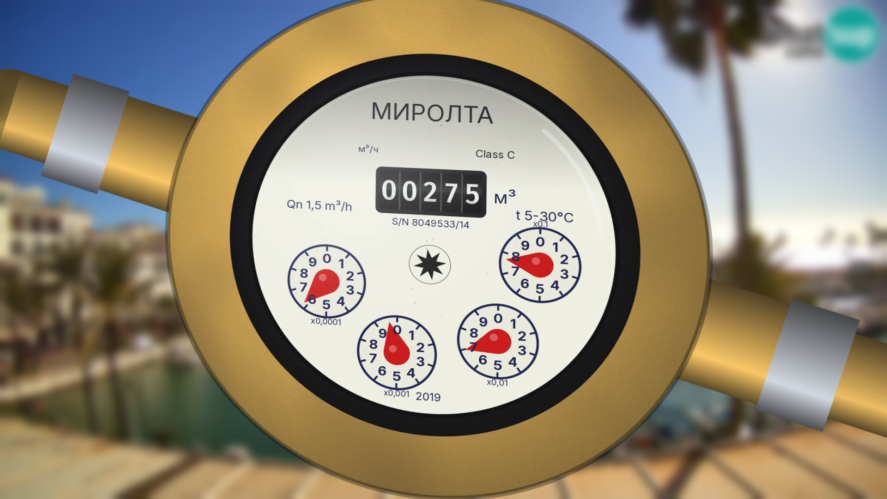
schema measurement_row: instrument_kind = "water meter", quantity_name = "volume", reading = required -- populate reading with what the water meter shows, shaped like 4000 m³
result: 275.7696 m³
